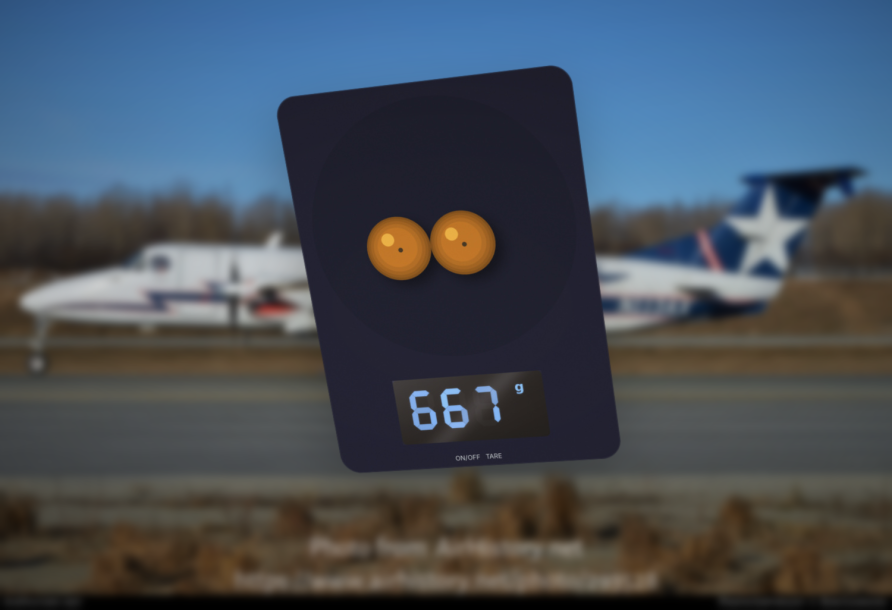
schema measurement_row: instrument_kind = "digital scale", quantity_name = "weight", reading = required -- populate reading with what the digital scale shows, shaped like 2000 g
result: 667 g
